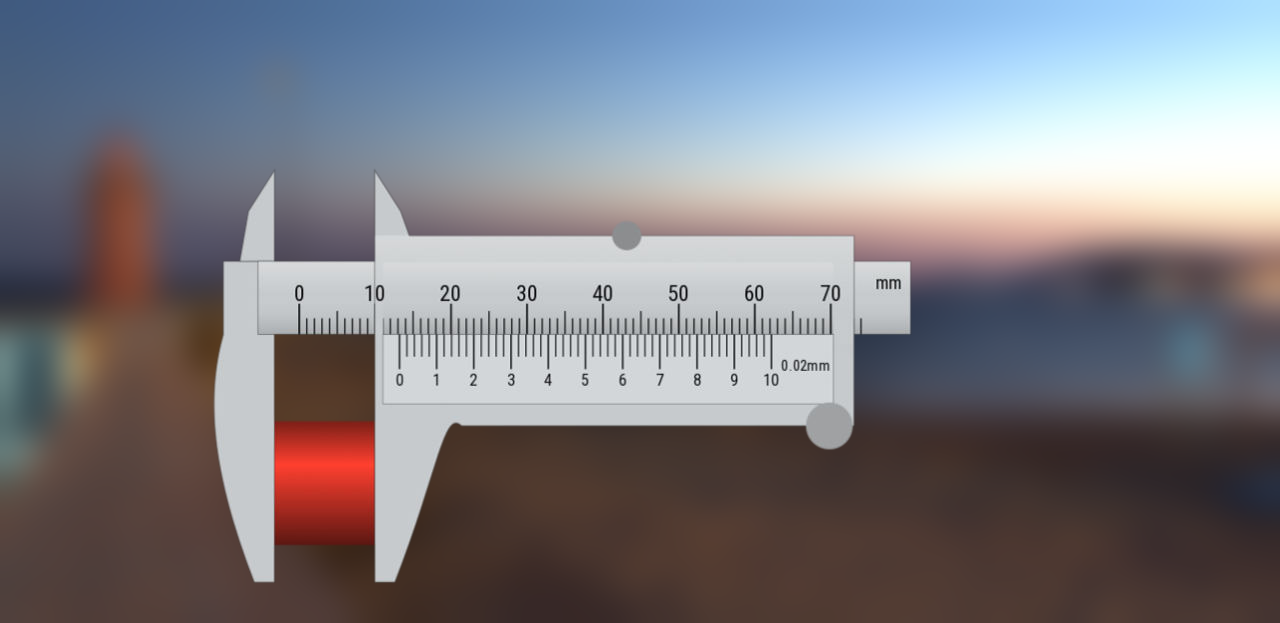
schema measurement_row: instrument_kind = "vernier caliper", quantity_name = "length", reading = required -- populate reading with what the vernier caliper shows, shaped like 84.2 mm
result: 13.2 mm
